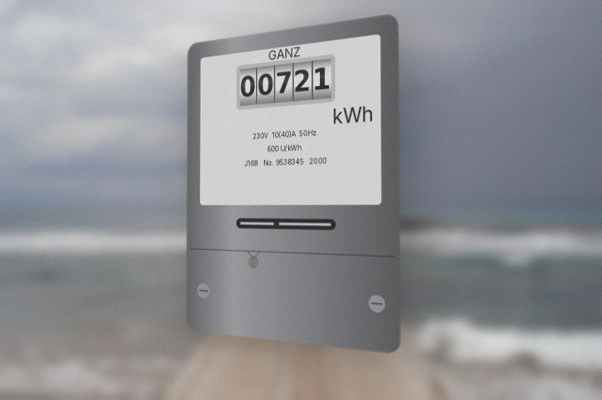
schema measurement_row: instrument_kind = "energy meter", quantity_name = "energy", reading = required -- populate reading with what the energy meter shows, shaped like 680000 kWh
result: 721 kWh
